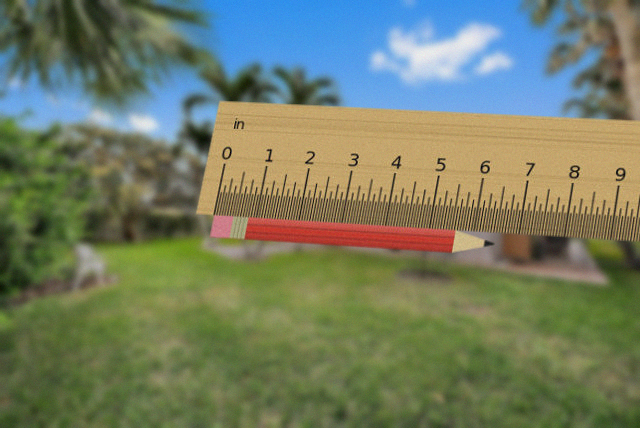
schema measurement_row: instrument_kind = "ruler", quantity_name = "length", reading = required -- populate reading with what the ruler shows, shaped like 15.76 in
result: 6.5 in
